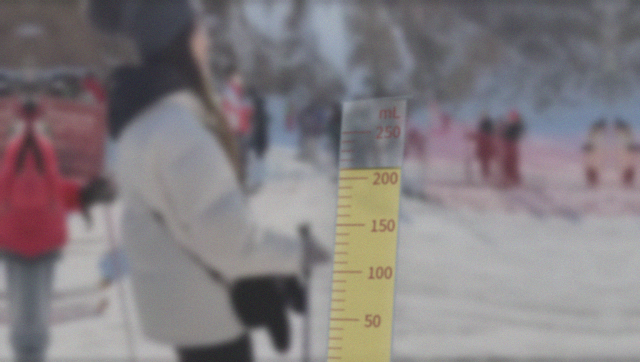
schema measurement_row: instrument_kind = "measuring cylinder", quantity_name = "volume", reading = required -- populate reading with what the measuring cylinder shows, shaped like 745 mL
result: 210 mL
